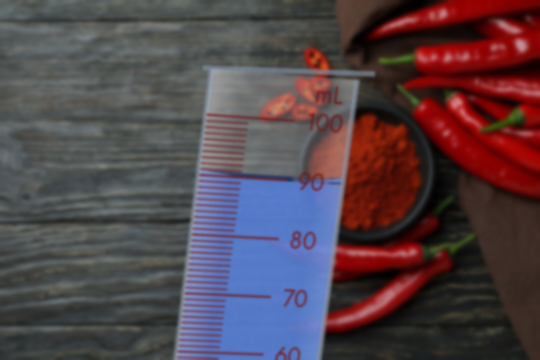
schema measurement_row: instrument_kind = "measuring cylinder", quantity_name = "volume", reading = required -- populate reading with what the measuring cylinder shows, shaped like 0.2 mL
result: 90 mL
